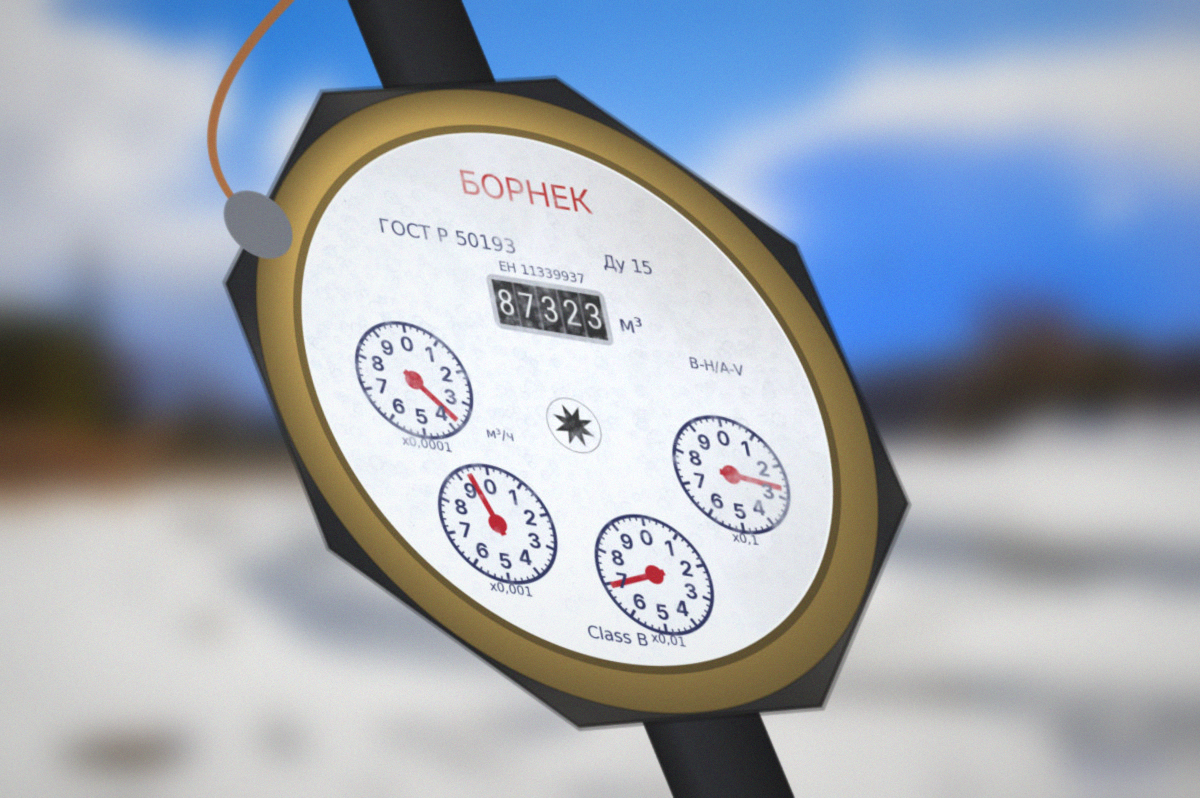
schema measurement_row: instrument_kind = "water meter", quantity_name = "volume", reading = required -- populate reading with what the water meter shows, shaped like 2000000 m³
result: 87323.2693 m³
